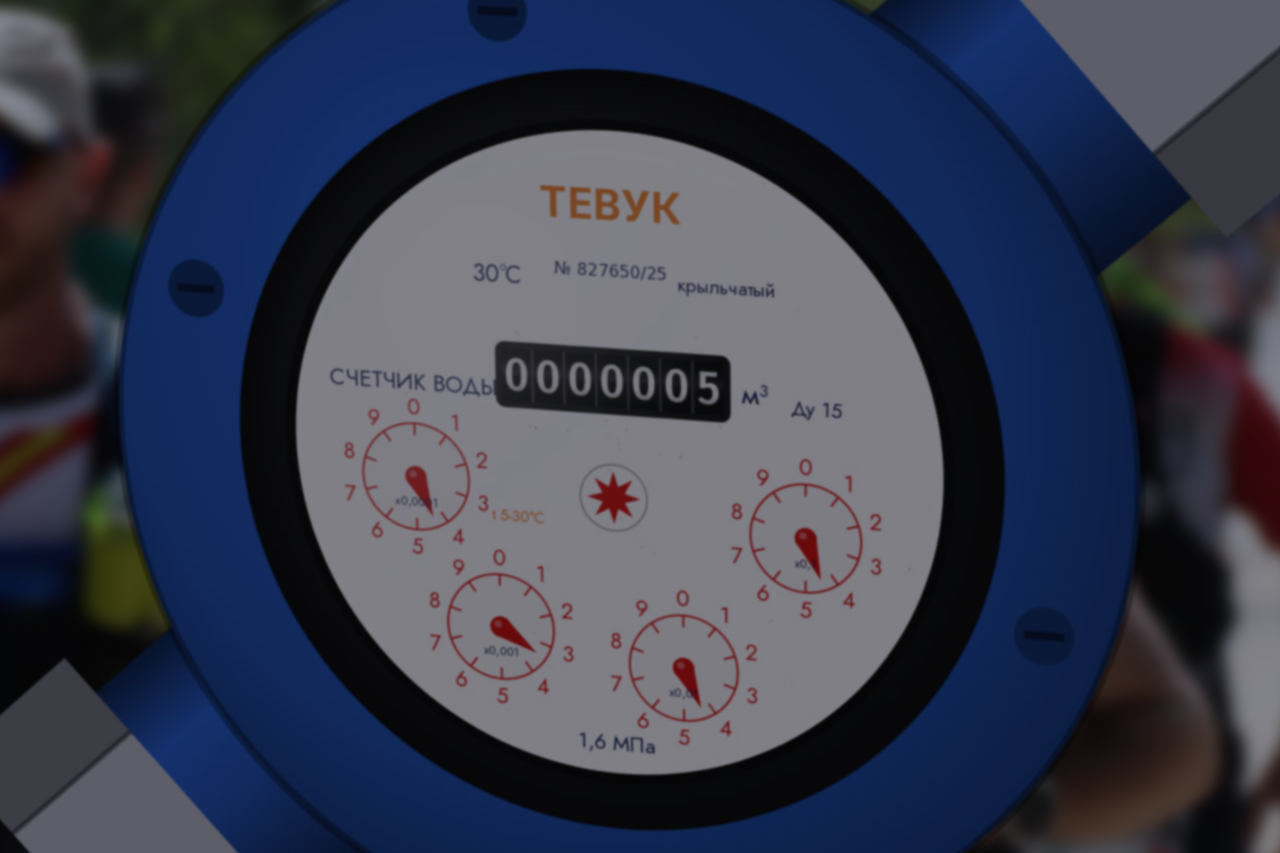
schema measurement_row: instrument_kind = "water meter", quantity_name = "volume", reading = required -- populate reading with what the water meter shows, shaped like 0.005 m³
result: 5.4434 m³
